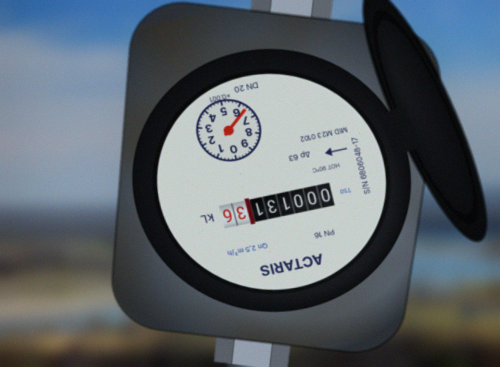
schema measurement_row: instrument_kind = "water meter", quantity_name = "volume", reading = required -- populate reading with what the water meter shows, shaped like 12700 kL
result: 131.366 kL
